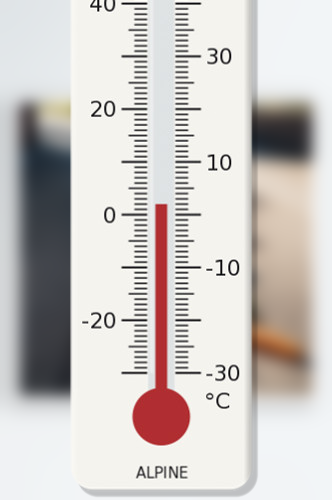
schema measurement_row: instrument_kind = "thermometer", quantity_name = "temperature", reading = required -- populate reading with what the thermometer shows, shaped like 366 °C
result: 2 °C
